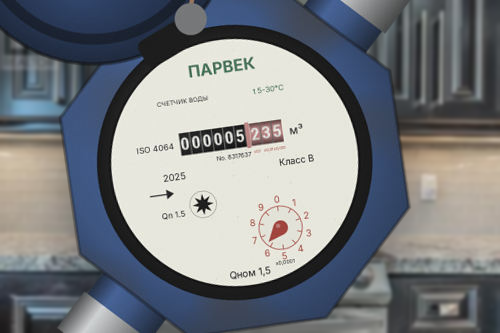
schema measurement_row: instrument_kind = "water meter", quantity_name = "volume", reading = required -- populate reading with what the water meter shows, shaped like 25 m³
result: 5.2356 m³
